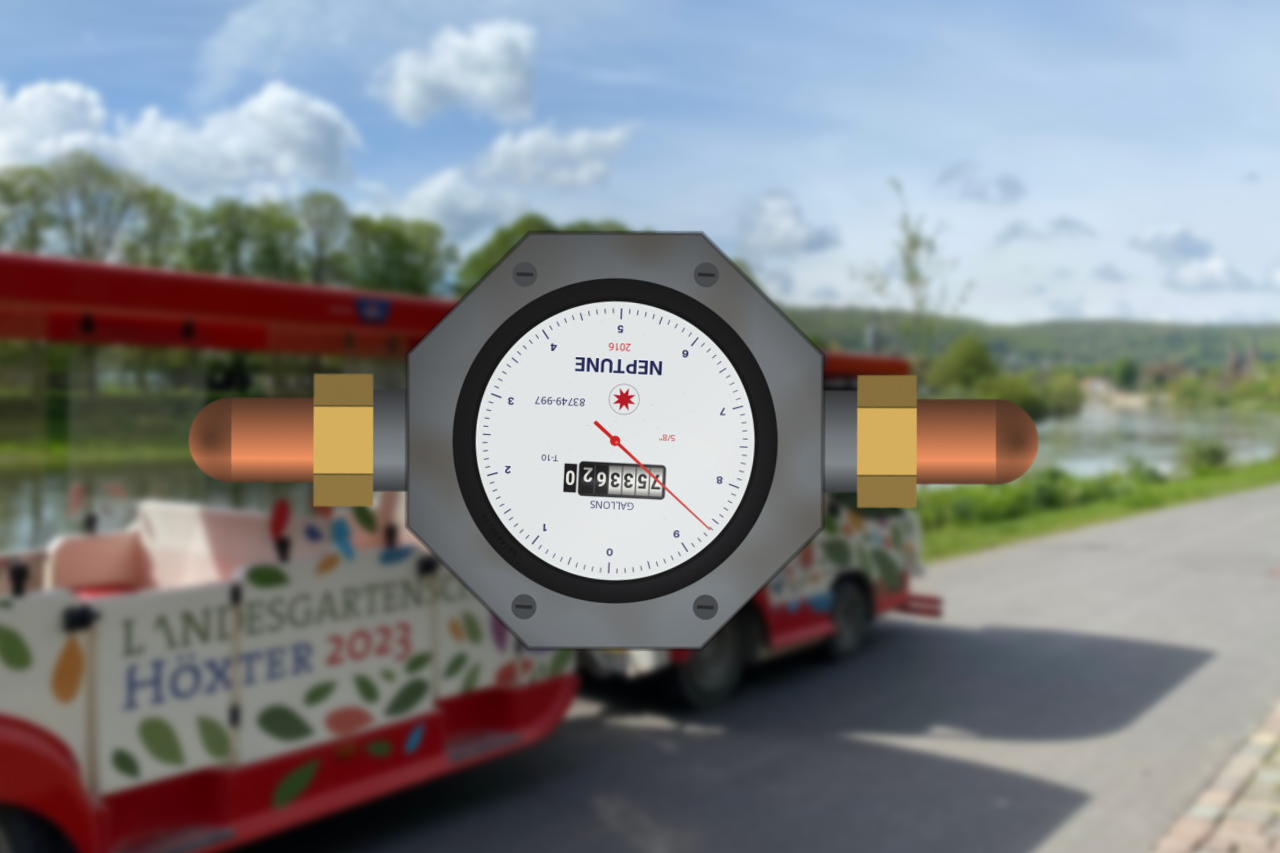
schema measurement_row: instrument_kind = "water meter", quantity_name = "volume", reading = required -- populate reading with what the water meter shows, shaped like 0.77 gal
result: 7533618.6 gal
